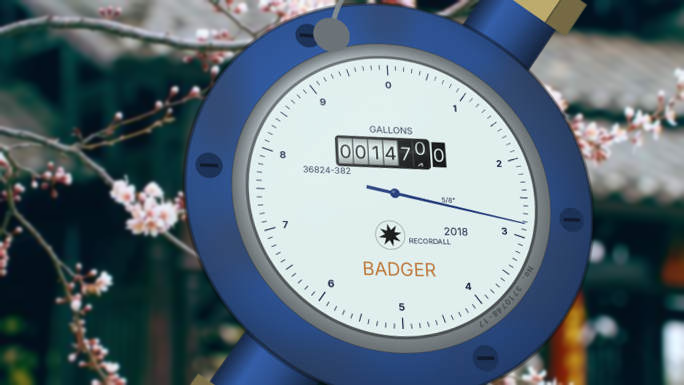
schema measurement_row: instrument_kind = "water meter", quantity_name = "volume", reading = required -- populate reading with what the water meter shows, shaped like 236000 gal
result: 14702.8 gal
